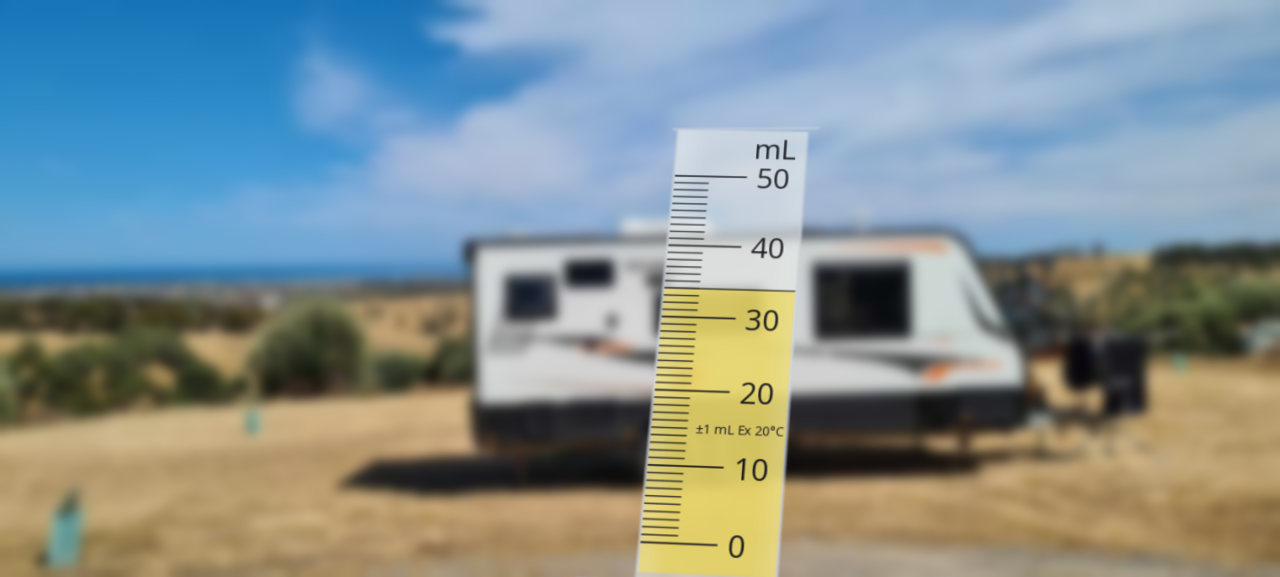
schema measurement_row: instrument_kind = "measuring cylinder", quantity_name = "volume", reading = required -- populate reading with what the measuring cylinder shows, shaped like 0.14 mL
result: 34 mL
